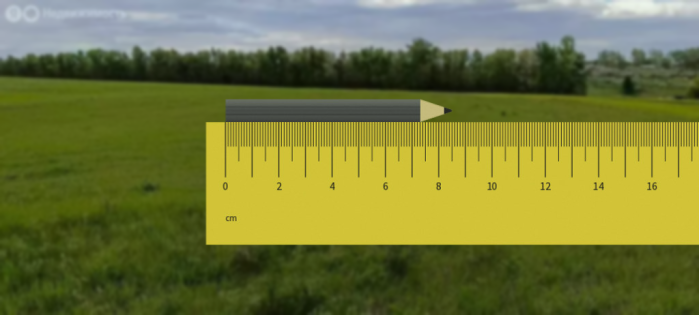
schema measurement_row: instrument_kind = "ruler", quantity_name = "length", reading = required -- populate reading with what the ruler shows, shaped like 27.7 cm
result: 8.5 cm
